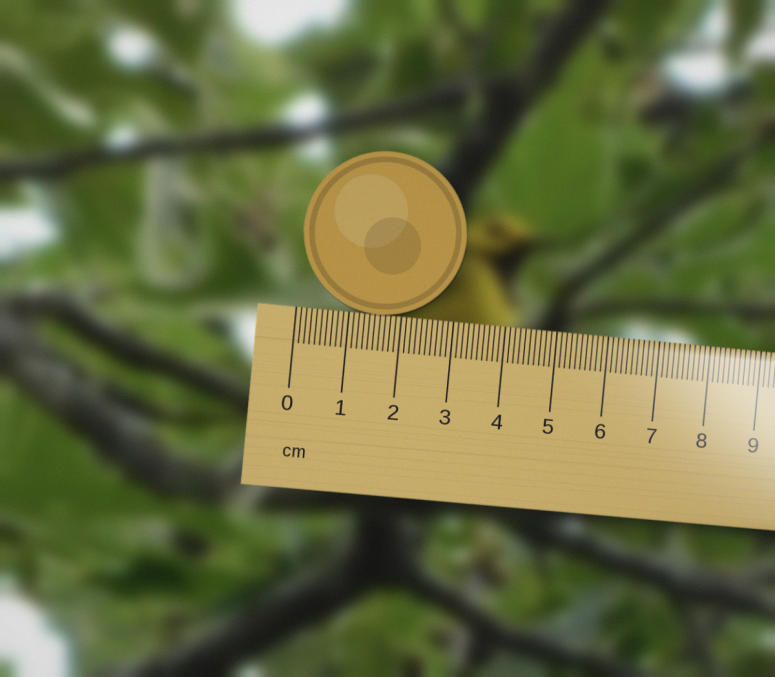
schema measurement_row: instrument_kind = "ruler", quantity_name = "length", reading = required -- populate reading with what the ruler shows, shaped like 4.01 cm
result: 3.1 cm
